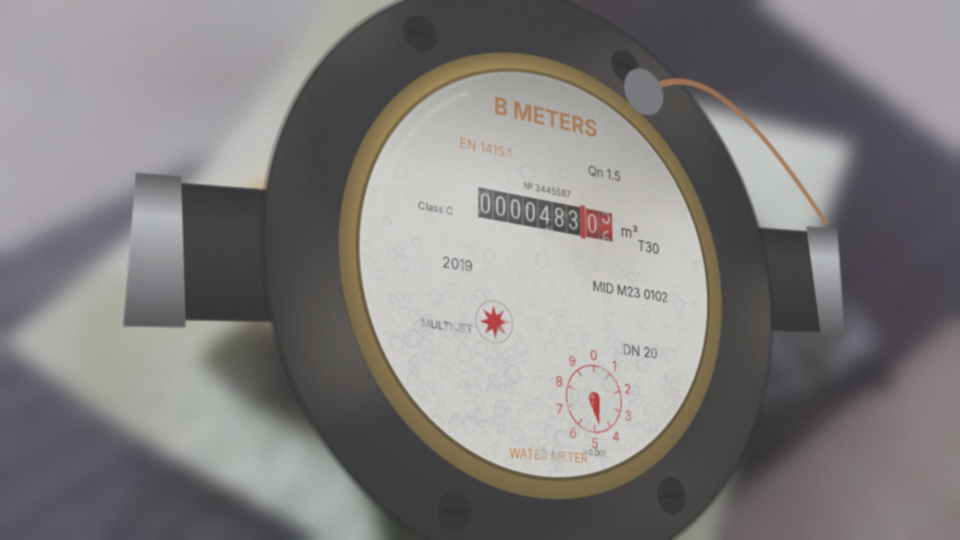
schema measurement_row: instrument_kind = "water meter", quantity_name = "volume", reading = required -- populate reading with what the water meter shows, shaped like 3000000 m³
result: 483.054 m³
